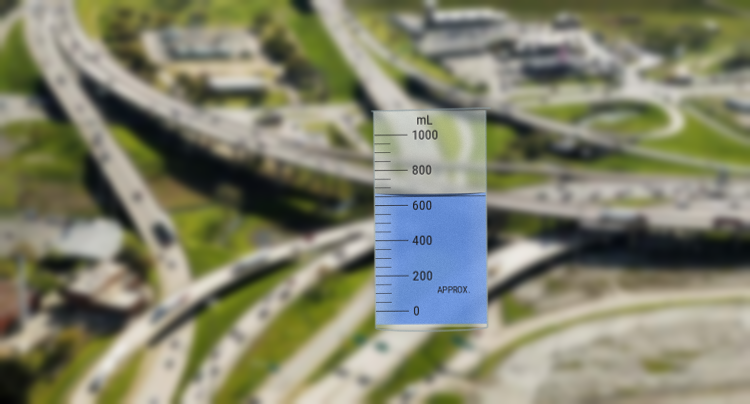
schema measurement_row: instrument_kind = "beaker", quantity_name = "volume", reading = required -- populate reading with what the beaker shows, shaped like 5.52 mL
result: 650 mL
